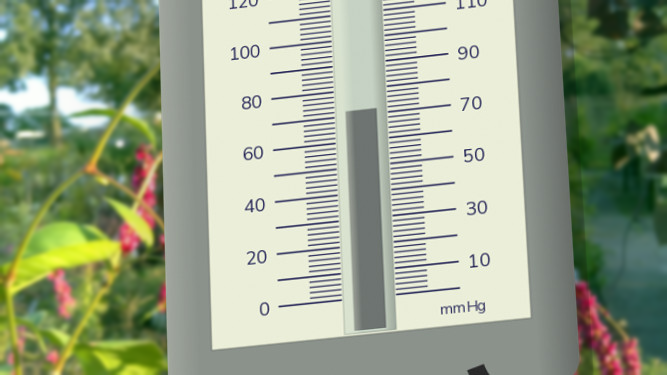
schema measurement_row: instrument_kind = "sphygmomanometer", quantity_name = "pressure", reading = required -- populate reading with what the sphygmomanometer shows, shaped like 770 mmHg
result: 72 mmHg
